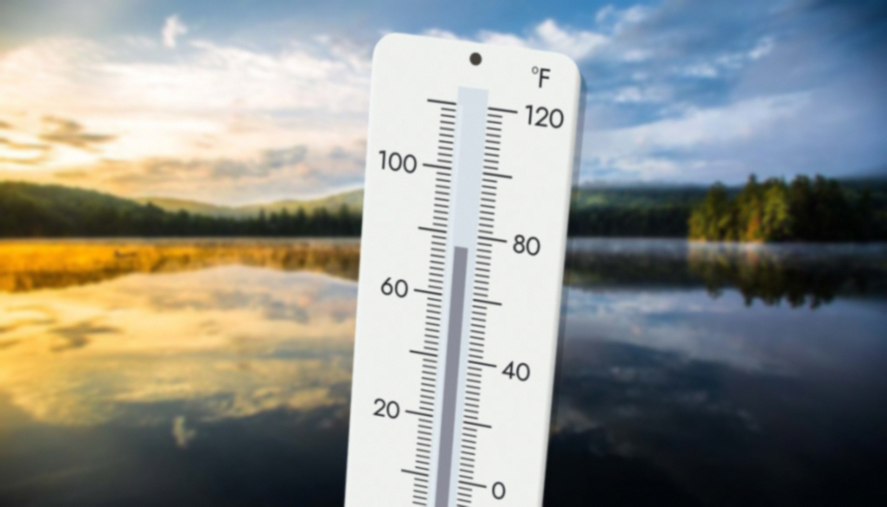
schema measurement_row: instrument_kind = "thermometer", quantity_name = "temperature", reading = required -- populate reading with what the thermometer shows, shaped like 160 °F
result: 76 °F
